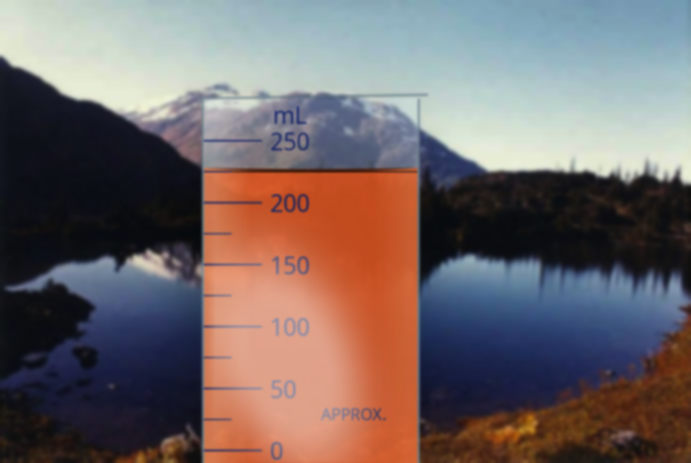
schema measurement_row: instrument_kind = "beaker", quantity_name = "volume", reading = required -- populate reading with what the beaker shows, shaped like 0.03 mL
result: 225 mL
